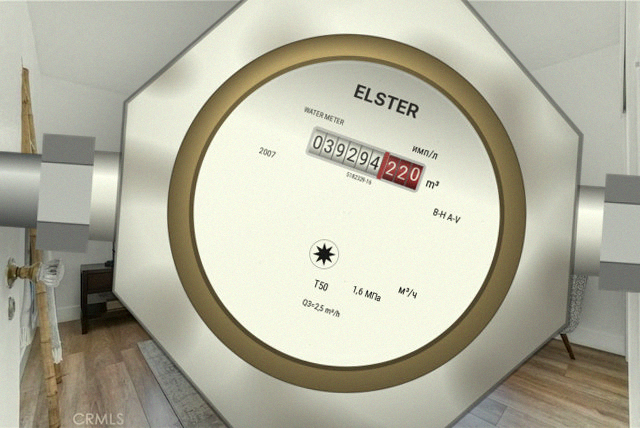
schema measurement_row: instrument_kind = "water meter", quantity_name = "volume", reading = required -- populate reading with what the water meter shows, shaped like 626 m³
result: 39294.220 m³
